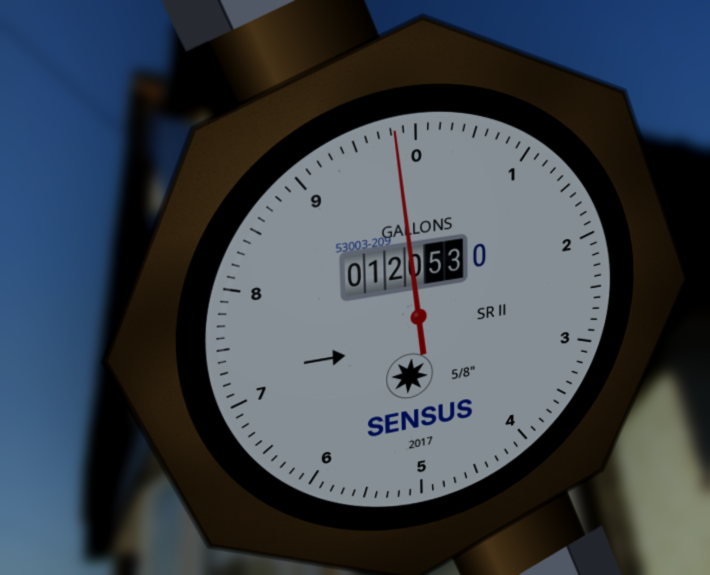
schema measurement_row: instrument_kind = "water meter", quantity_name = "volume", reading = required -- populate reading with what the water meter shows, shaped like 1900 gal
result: 120529.8 gal
